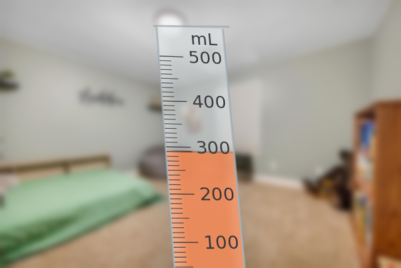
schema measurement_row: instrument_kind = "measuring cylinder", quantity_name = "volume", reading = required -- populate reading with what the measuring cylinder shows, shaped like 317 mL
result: 290 mL
